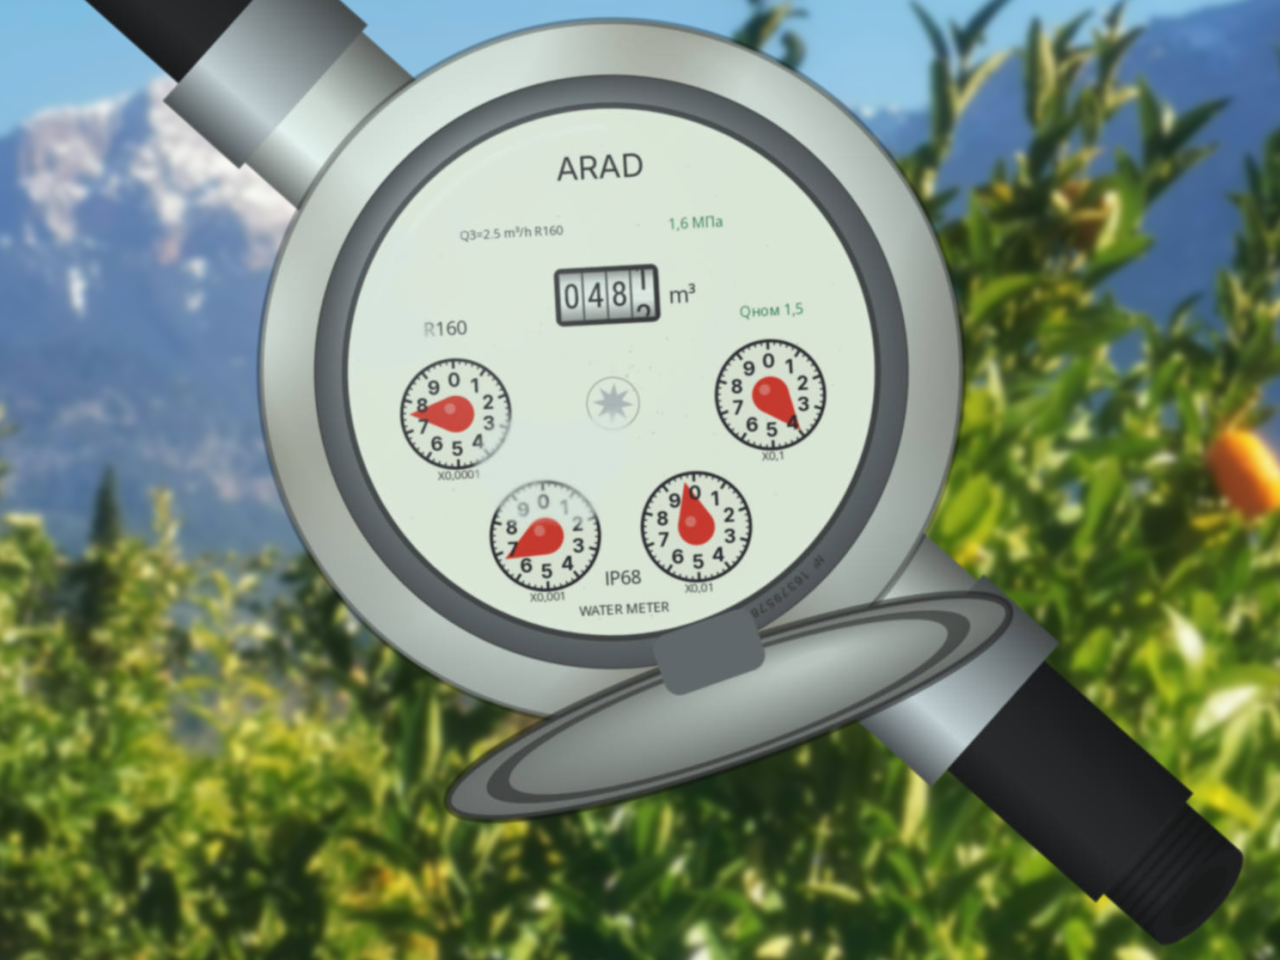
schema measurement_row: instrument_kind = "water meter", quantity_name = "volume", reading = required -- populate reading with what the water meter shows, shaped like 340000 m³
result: 481.3967 m³
